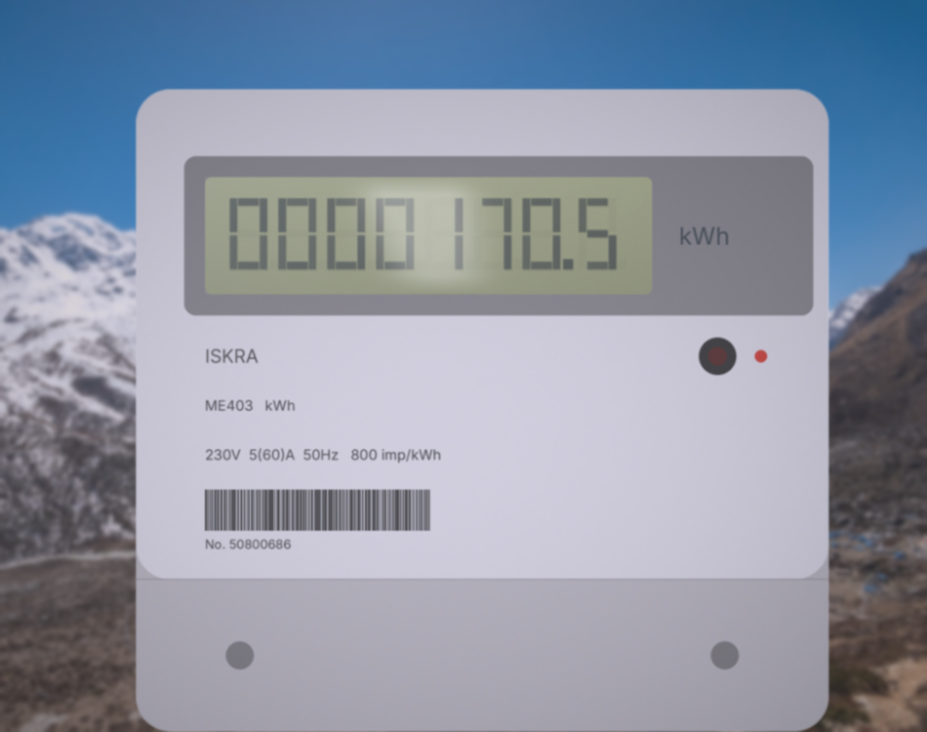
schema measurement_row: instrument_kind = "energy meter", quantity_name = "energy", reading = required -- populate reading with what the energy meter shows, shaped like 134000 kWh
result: 170.5 kWh
